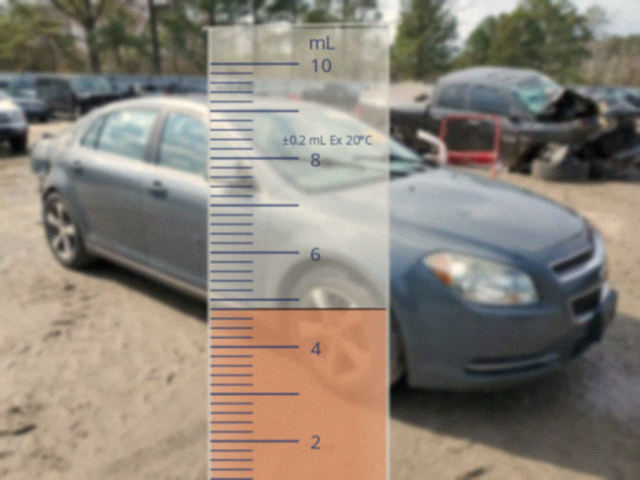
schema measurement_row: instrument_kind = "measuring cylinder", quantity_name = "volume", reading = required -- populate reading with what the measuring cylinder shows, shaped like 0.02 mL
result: 4.8 mL
